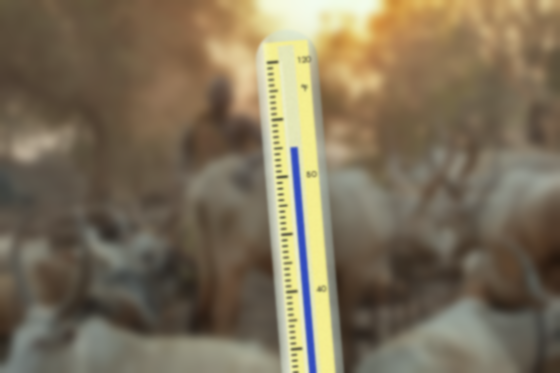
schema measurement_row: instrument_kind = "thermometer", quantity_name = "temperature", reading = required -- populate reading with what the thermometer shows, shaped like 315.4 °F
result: 90 °F
